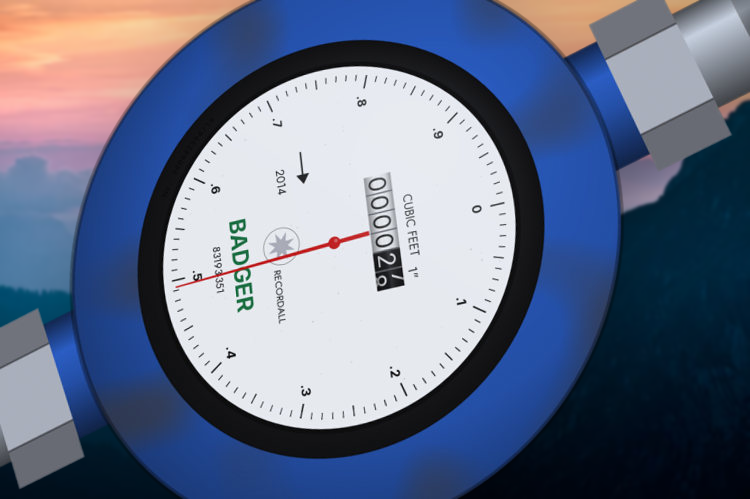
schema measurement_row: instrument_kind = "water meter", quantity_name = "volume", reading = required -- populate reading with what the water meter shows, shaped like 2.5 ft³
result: 27.49 ft³
